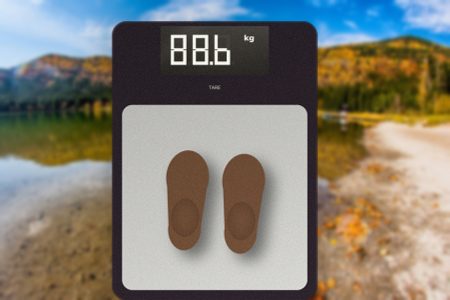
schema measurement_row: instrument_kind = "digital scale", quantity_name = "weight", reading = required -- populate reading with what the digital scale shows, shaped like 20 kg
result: 88.6 kg
